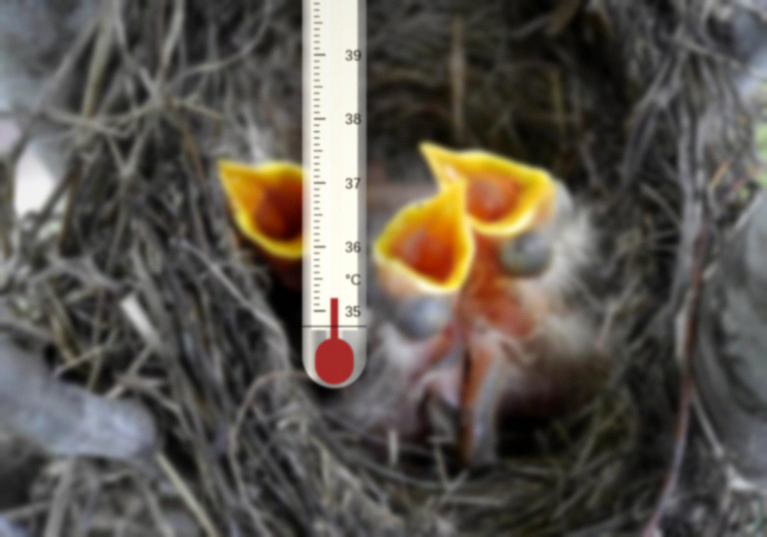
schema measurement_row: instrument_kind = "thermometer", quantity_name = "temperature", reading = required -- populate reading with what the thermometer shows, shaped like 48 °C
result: 35.2 °C
